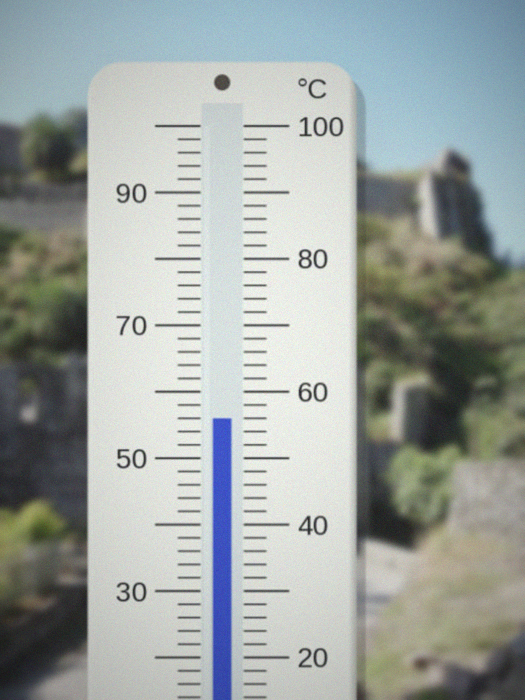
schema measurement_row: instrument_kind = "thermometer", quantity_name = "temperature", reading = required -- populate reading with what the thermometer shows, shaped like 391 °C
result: 56 °C
